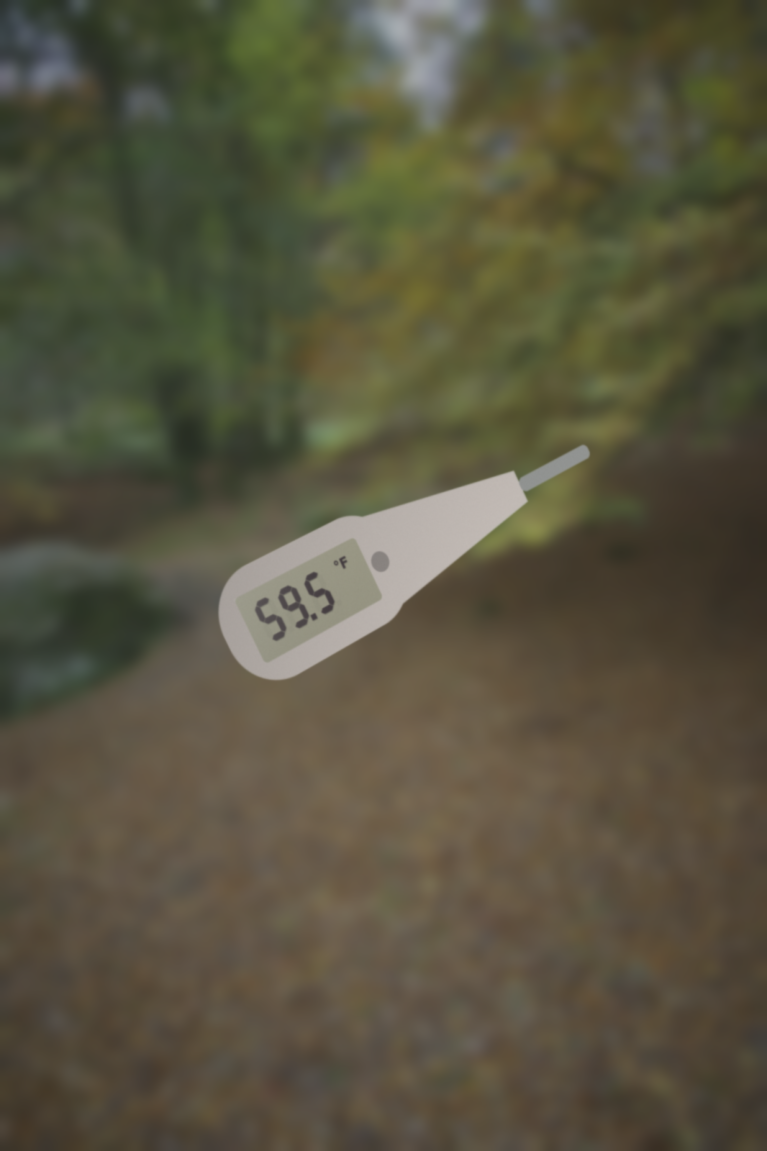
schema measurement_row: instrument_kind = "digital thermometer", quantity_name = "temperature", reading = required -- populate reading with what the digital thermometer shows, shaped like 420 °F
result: 59.5 °F
